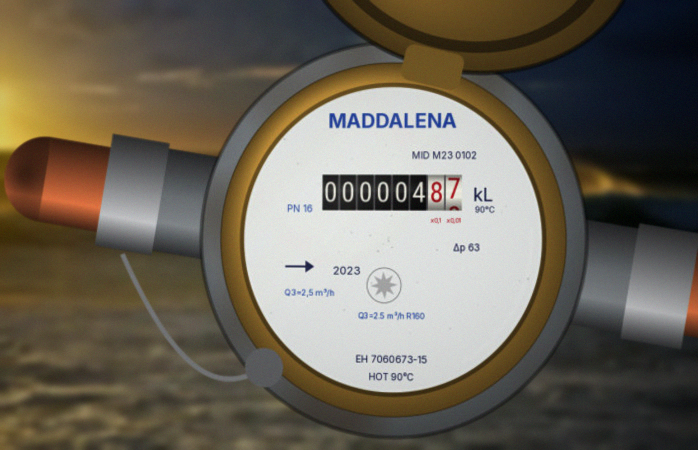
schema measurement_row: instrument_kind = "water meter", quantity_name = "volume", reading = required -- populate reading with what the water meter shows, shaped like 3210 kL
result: 4.87 kL
